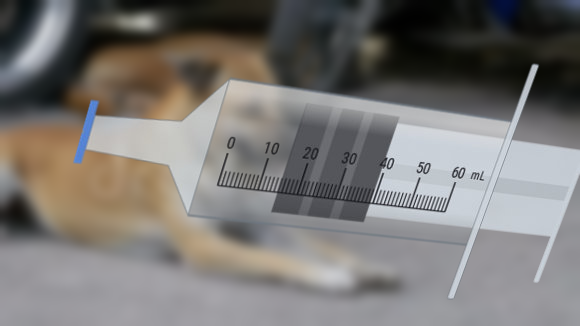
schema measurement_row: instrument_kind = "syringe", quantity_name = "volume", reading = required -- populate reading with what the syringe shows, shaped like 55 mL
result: 15 mL
